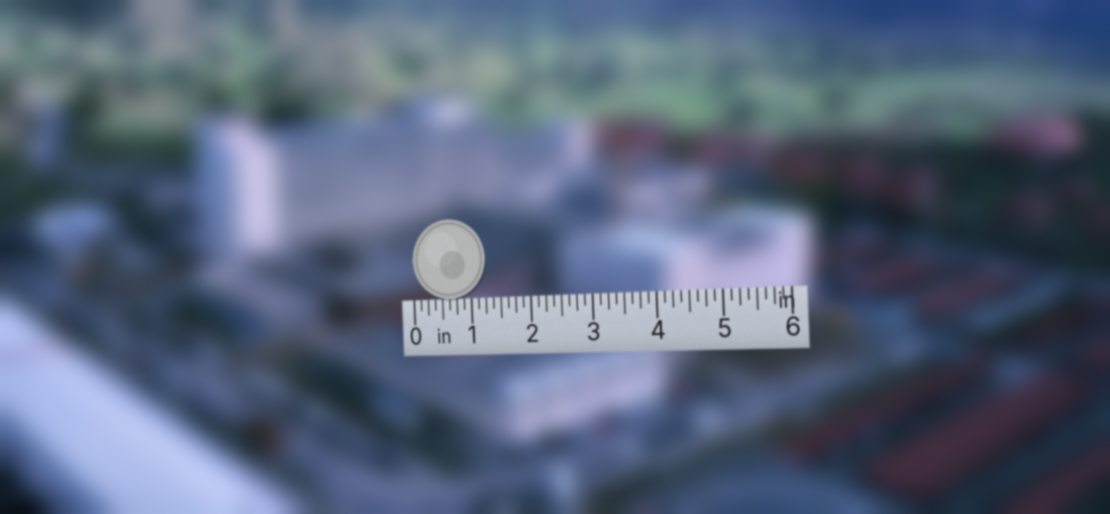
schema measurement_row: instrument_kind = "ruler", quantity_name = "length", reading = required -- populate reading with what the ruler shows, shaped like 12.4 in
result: 1.25 in
